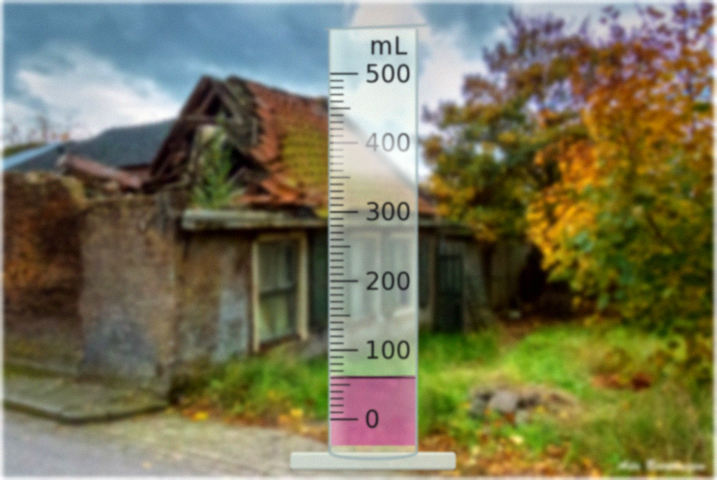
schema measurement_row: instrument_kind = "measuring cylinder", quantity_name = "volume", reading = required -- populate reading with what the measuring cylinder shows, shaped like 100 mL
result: 60 mL
